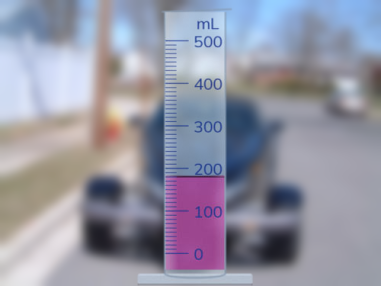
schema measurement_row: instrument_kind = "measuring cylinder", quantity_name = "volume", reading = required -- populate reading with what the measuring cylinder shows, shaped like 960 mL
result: 180 mL
